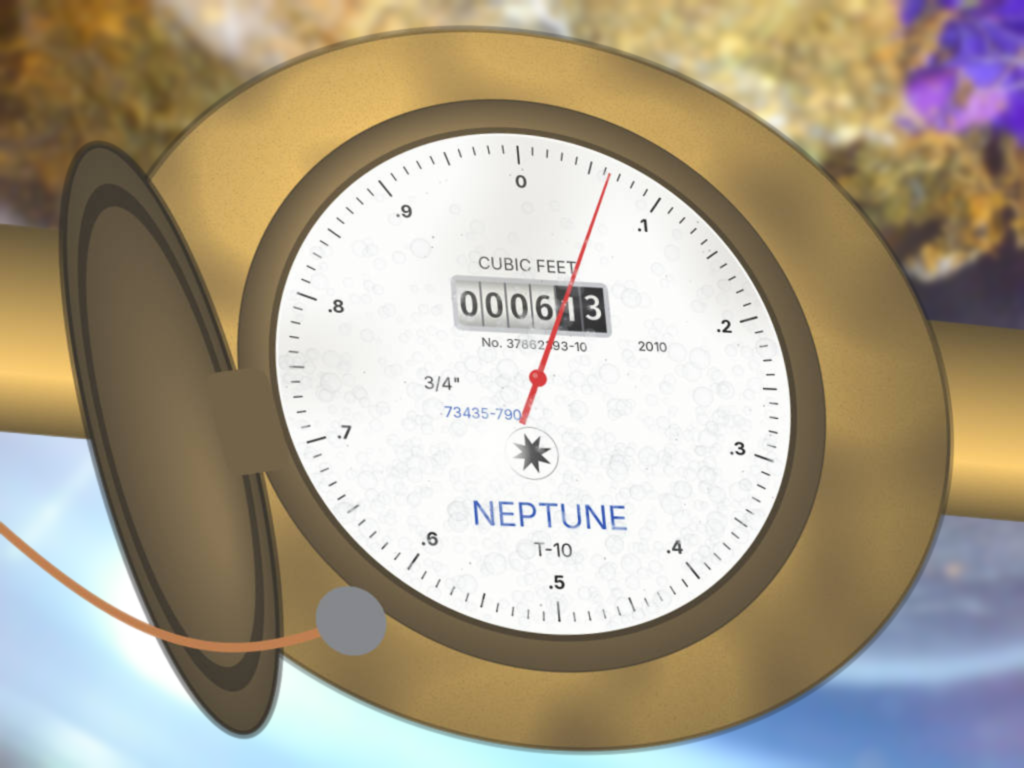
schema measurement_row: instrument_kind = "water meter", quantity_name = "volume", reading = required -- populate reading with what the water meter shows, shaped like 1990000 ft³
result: 613.06 ft³
